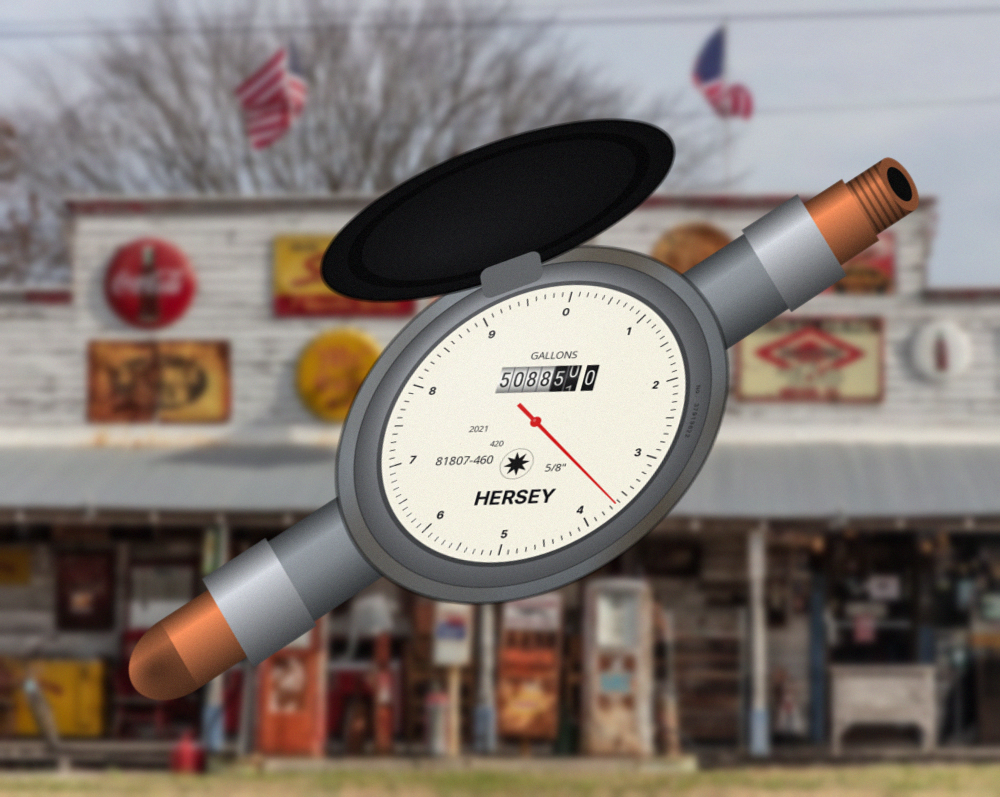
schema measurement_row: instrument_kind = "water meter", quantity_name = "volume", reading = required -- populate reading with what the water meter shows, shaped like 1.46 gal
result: 5088503.6 gal
